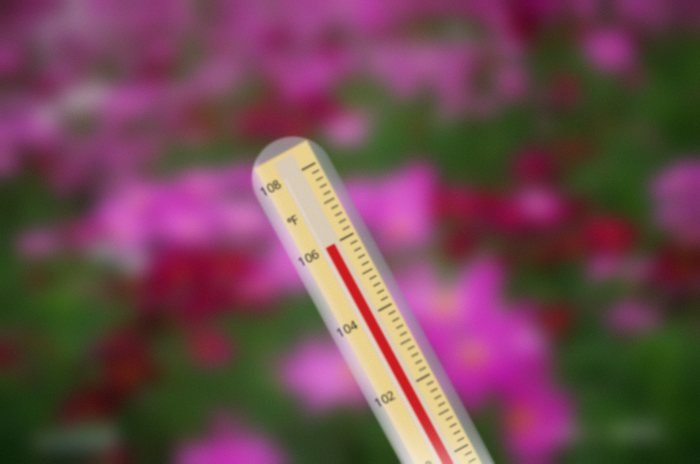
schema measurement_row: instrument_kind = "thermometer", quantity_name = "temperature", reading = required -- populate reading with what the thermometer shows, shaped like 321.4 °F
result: 106 °F
